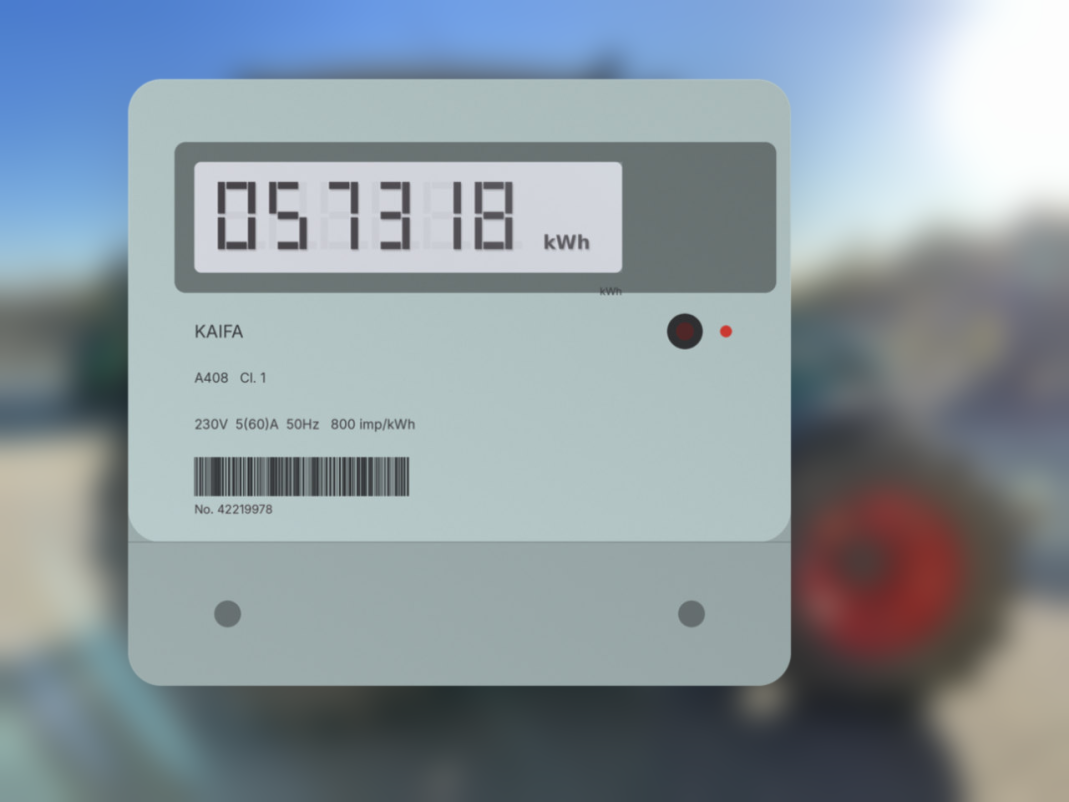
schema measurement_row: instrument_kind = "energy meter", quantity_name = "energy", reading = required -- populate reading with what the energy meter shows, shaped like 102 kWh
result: 57318 kWh
